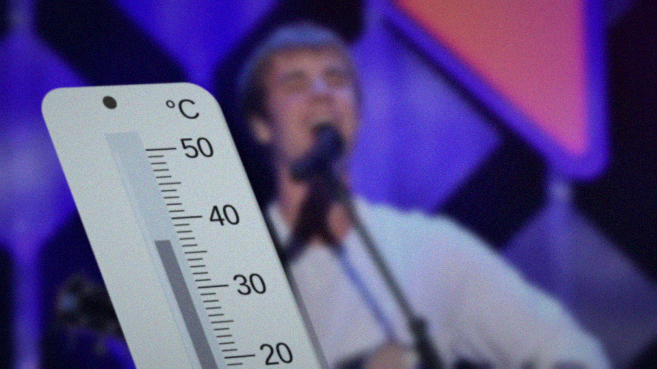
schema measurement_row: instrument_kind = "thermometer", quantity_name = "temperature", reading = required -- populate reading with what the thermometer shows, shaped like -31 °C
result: 37 °C
